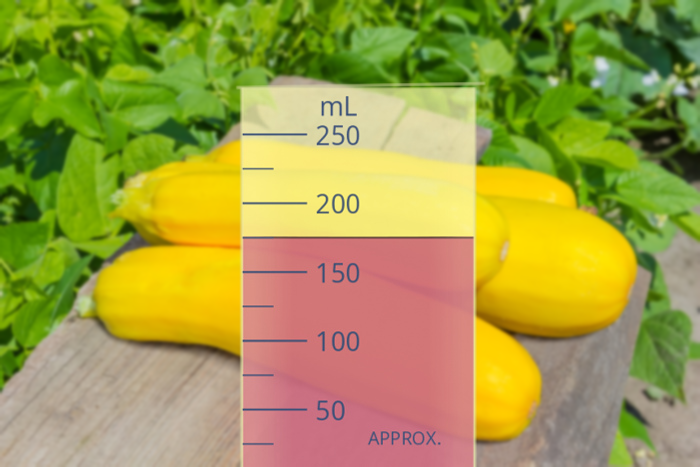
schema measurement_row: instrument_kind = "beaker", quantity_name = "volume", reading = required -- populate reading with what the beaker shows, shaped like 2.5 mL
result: 175 mL
